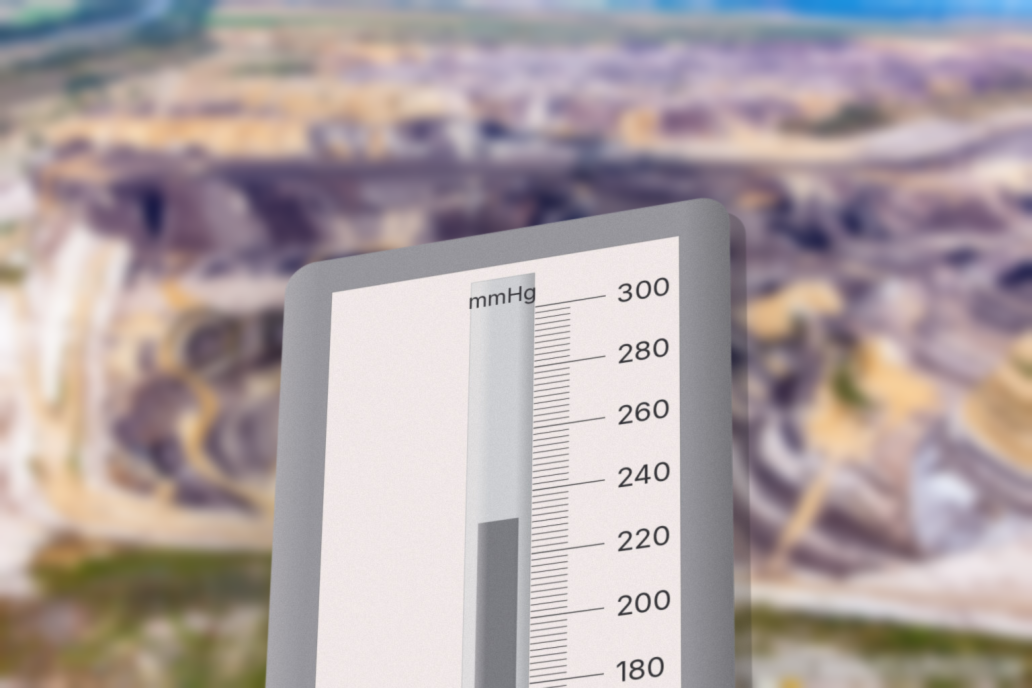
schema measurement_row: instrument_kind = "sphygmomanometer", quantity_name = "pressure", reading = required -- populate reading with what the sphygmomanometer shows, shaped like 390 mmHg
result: 232 mmHg
